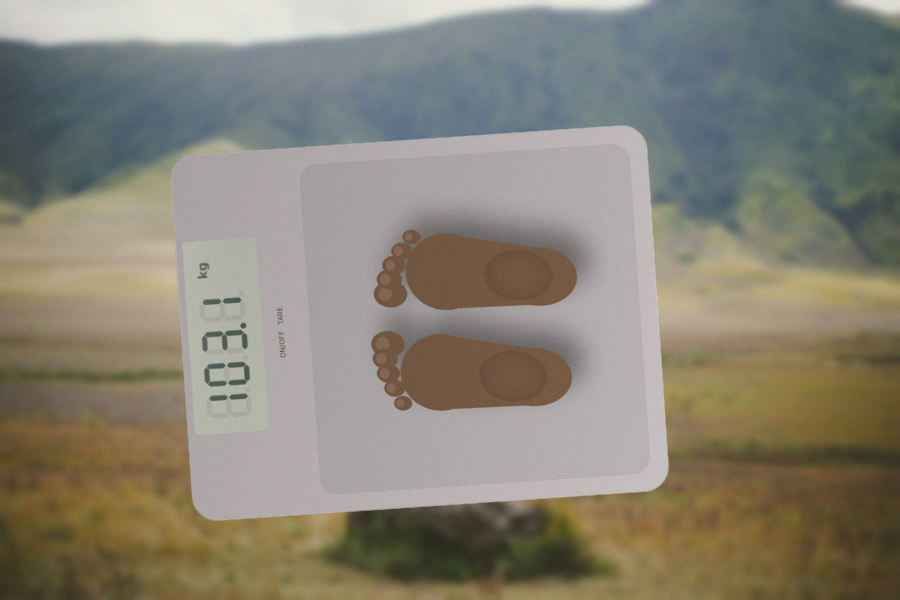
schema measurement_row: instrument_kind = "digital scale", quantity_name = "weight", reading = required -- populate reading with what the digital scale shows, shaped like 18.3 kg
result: 103.1 kg
